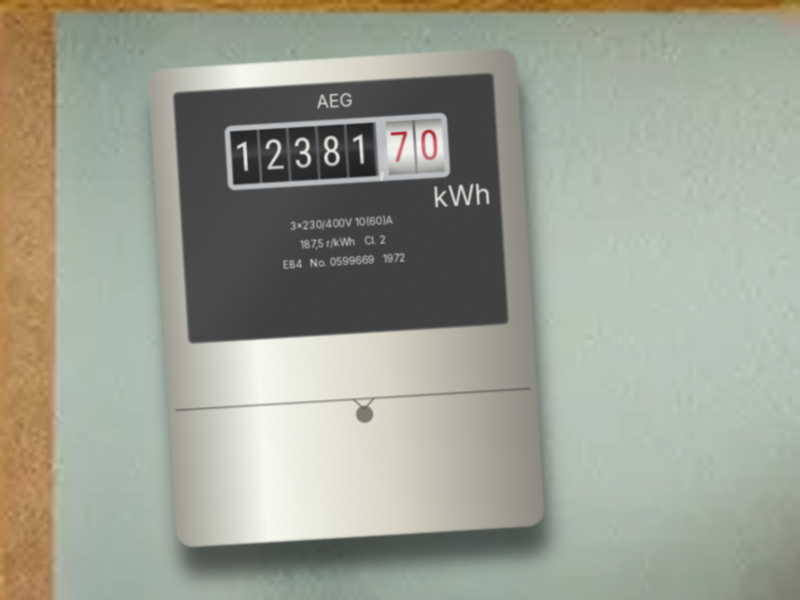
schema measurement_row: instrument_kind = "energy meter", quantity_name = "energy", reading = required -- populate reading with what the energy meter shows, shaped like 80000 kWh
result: 12381.70 kWh
